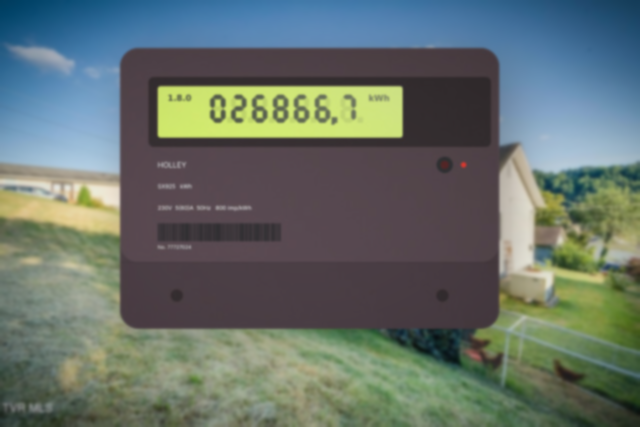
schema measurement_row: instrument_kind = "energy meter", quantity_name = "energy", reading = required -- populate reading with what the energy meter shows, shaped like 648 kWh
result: 26866.7 kWh
